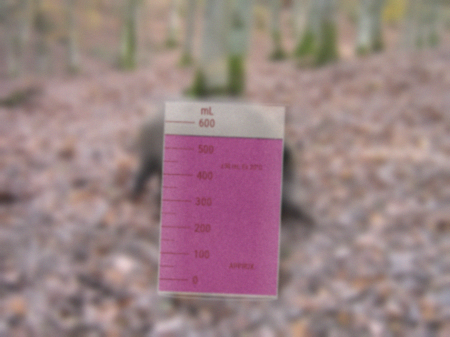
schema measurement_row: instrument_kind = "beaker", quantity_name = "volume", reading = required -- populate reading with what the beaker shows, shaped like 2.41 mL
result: 550 mL
